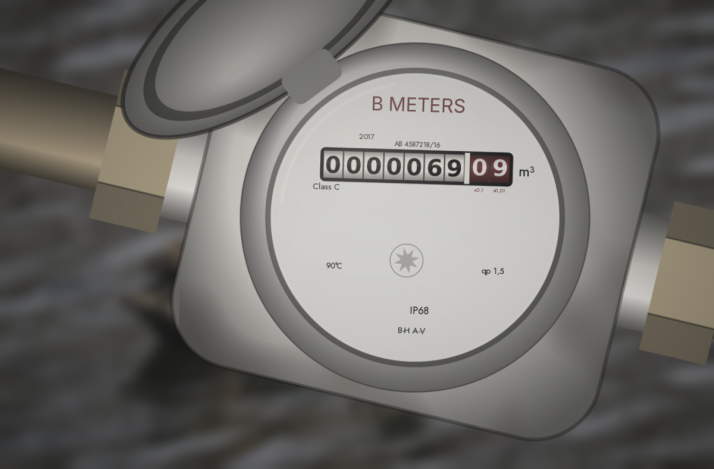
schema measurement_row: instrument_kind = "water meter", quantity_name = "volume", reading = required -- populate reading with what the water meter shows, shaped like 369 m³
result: 69.09 m³
